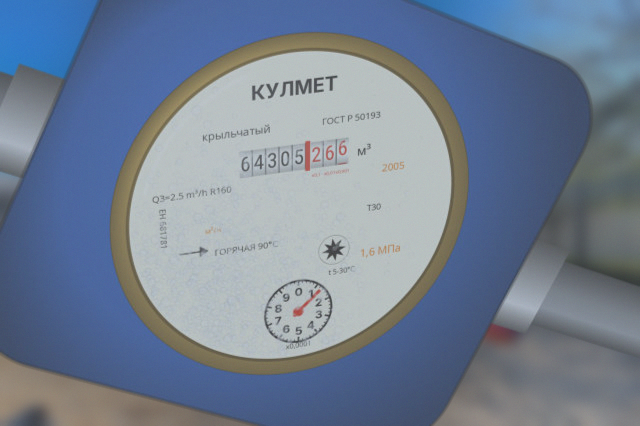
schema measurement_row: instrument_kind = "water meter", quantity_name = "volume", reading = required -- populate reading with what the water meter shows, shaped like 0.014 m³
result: 64305.2661 m³
